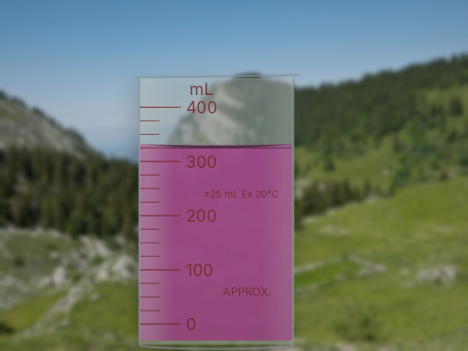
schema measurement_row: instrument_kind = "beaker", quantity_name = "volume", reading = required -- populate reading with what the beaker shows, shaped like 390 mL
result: 325 mL
